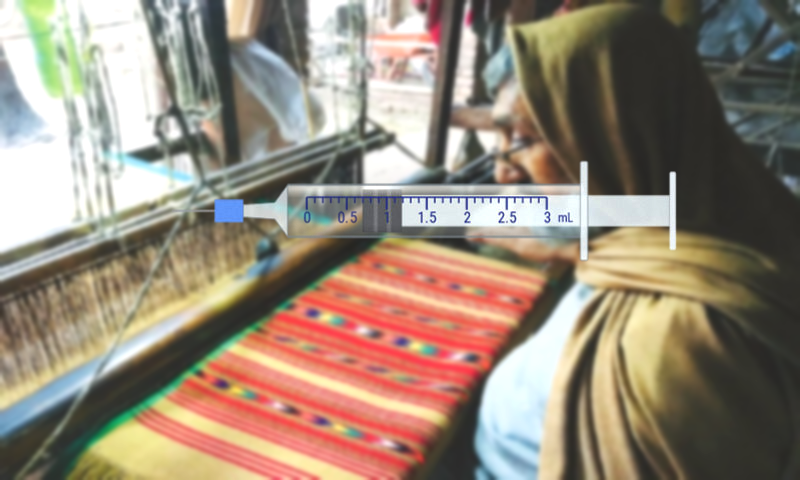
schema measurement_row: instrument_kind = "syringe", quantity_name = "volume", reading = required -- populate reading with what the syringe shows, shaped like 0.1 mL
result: 0.7 mL
